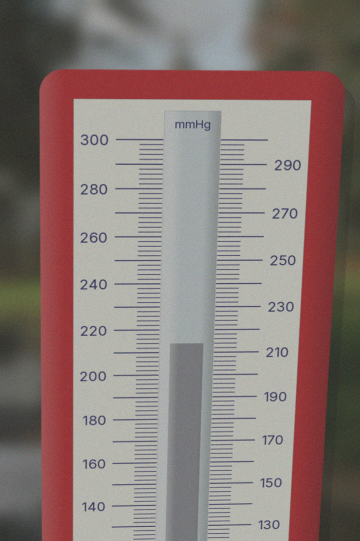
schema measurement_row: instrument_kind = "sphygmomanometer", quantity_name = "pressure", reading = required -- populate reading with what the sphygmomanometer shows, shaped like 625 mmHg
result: 214 mmHg
